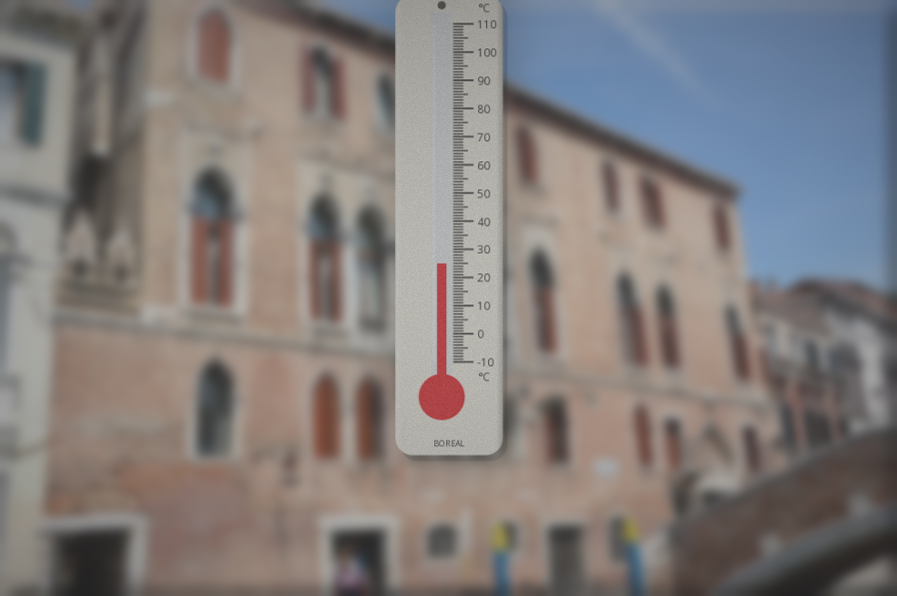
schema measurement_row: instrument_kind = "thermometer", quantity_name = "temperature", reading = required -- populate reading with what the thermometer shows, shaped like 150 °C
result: 25 °C
